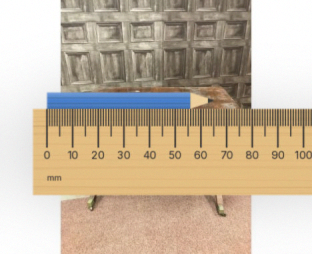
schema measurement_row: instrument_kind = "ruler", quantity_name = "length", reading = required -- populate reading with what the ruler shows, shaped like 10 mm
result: 65 mm
